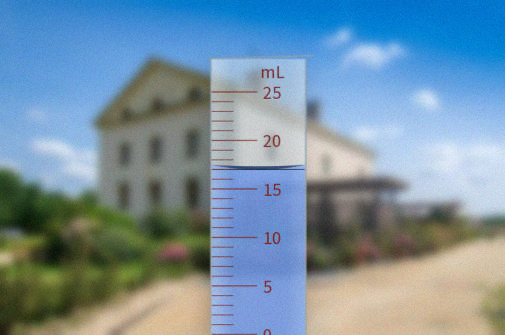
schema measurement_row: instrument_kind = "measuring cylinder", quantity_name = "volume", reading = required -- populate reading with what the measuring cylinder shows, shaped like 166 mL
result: 17 mL
